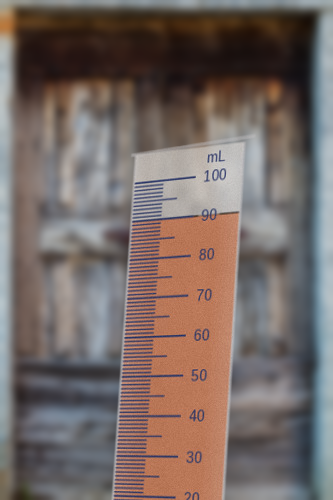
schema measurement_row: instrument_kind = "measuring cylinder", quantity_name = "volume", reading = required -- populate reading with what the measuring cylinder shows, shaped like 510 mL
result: 90 mL
